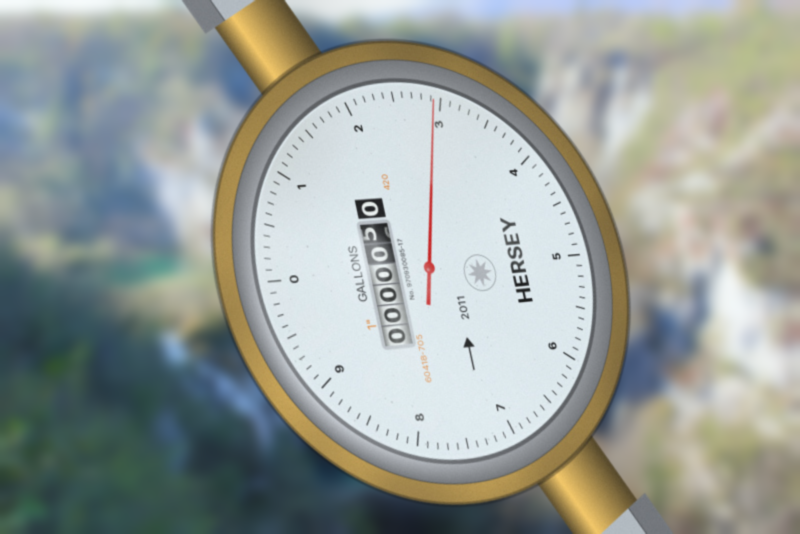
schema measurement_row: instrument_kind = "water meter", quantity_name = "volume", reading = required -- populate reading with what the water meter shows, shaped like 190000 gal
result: 52.9 gal
